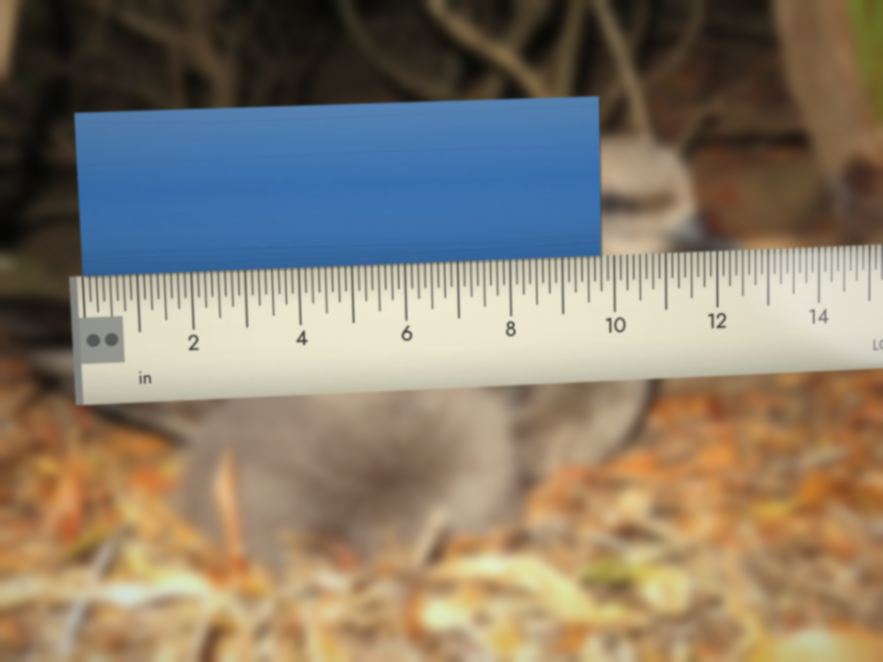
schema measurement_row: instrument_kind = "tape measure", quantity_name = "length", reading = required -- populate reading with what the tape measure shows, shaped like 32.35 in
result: 9.75 in
